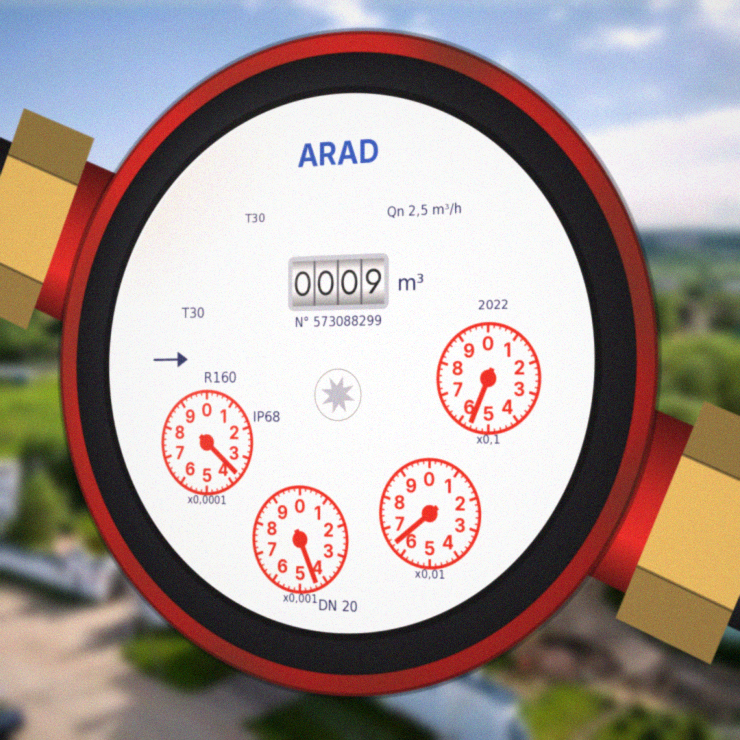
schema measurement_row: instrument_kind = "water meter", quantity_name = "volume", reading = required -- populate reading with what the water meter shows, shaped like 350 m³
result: 9.5643 m³
